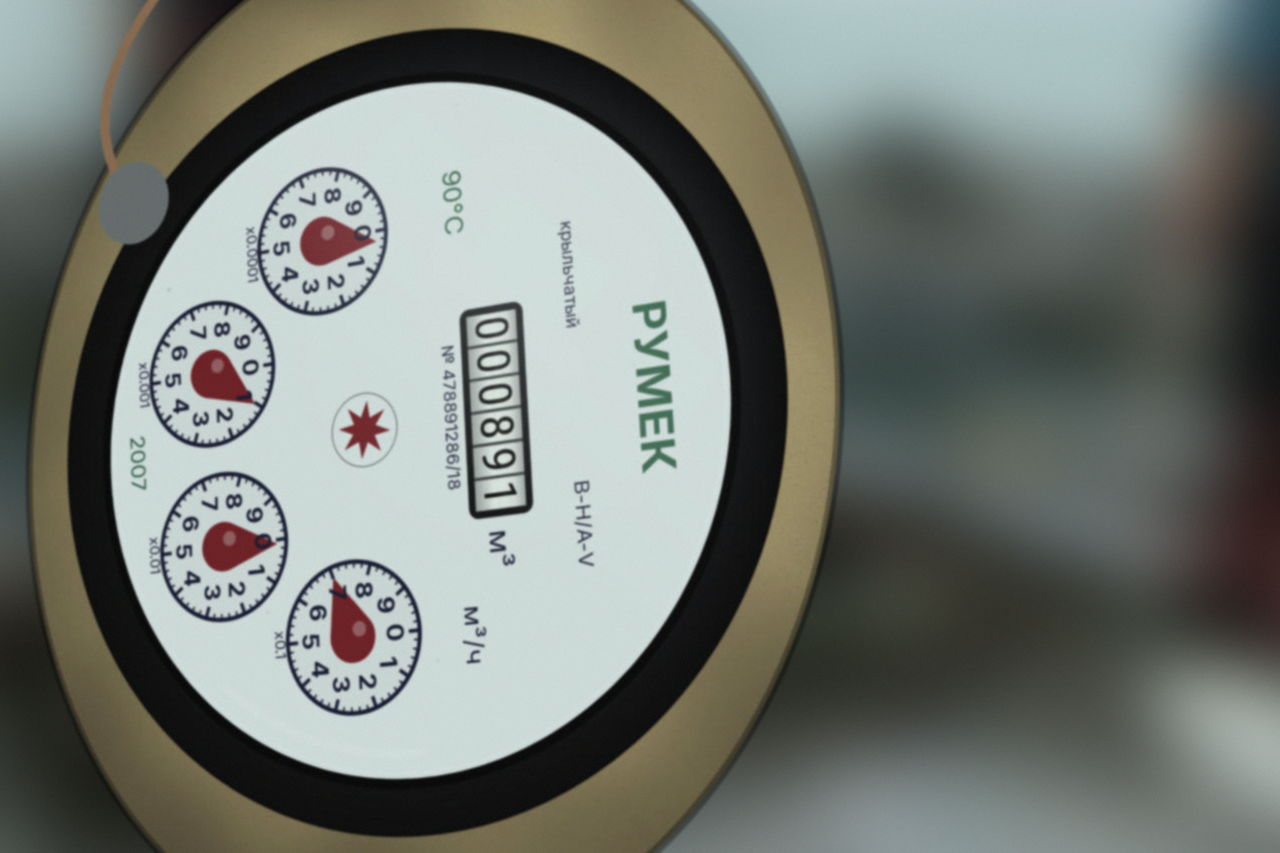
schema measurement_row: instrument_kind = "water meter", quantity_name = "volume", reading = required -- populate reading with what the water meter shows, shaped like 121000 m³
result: 891.7010 m³
